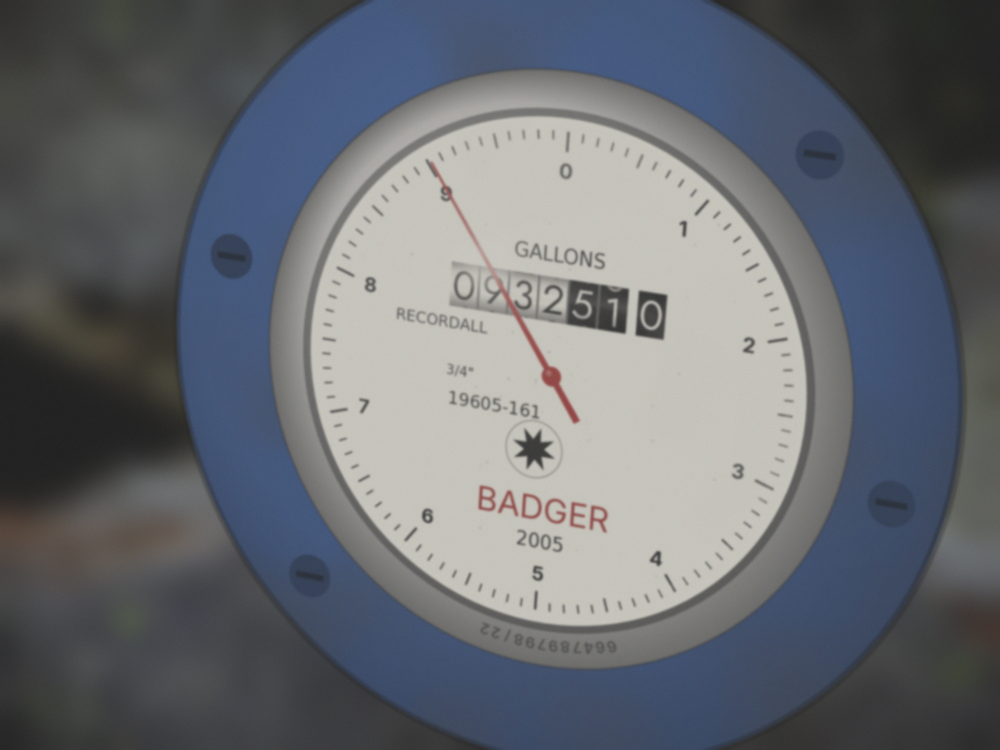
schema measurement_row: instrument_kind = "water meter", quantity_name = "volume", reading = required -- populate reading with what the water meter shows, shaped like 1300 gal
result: 932509.0 gal
